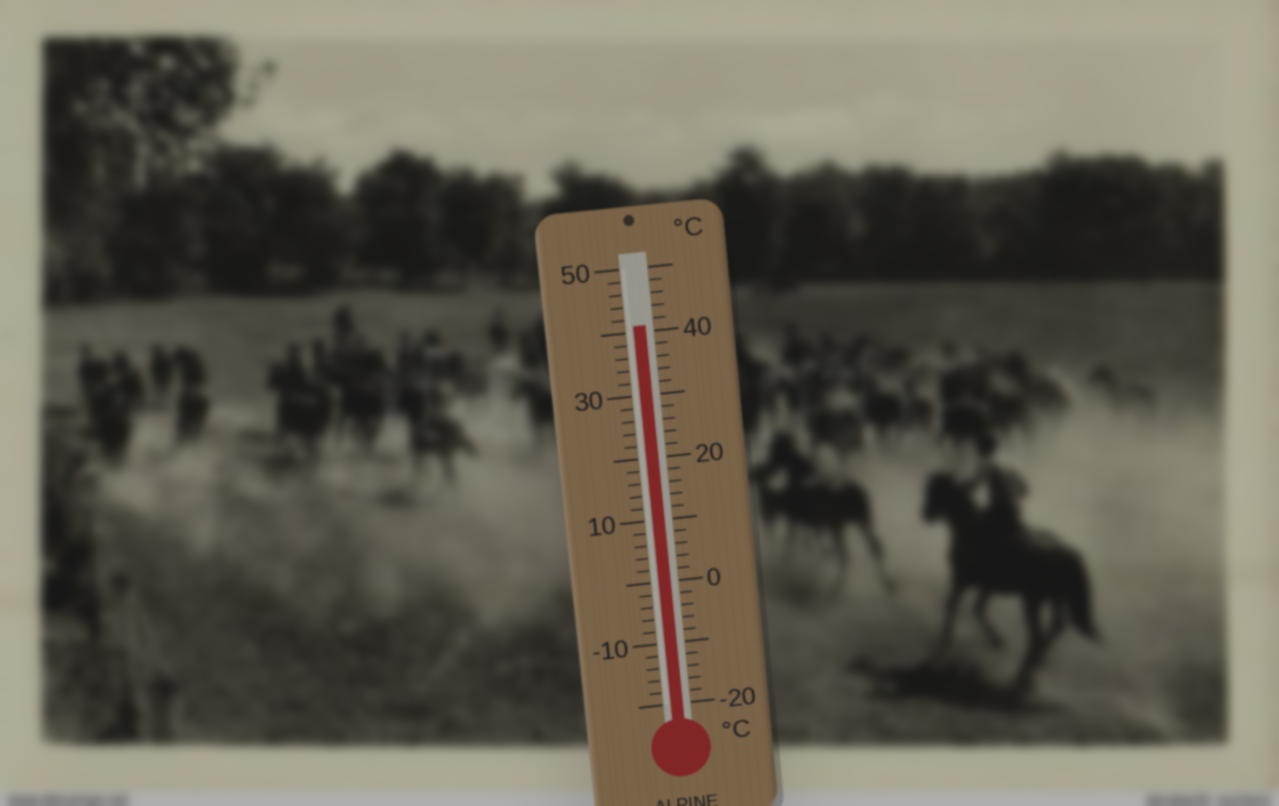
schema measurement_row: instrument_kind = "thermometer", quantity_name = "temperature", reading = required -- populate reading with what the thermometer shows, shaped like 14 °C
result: 41 °C
